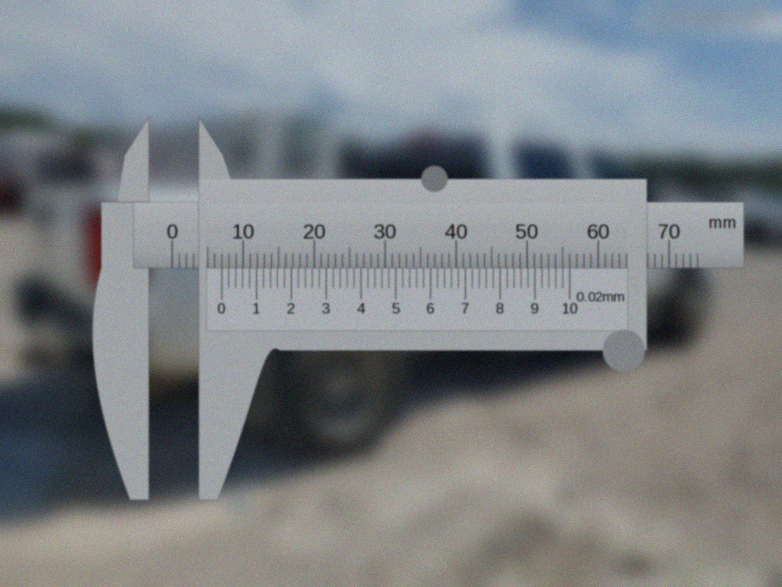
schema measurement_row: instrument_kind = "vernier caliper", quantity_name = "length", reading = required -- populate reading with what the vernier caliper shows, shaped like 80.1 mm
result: 7.0 mm
